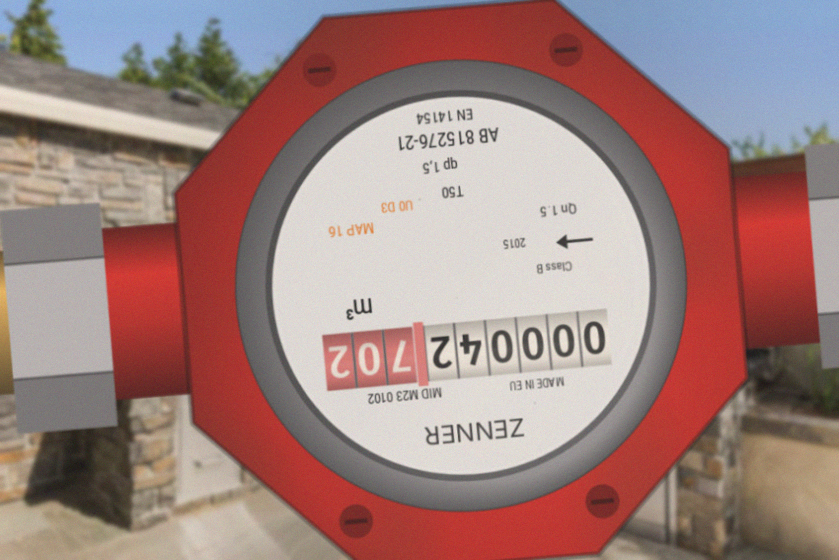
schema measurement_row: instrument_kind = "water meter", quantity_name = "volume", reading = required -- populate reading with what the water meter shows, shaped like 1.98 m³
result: 42.702 m³
